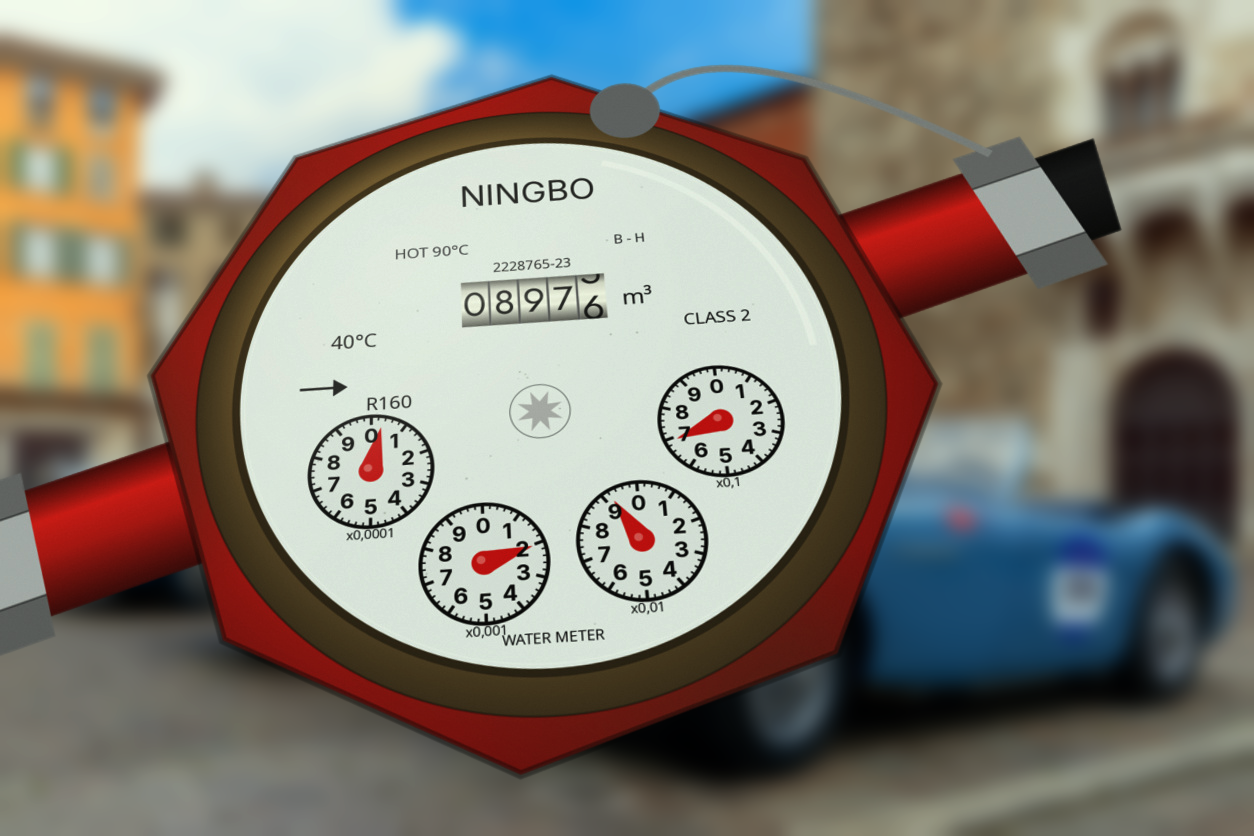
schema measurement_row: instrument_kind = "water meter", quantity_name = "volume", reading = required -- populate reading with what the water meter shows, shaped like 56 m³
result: 8975.6920 m³
